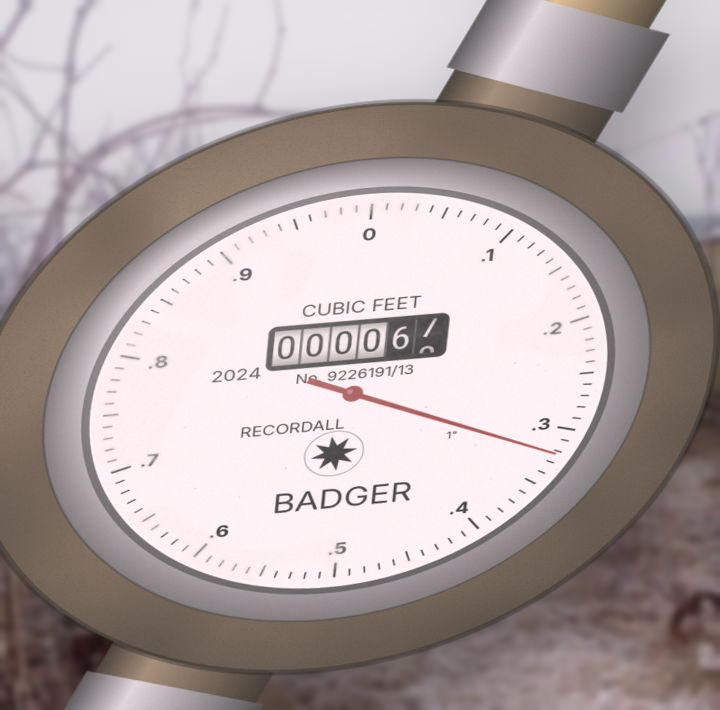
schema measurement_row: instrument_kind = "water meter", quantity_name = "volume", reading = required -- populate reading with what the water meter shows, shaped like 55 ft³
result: 67.32 ft³
